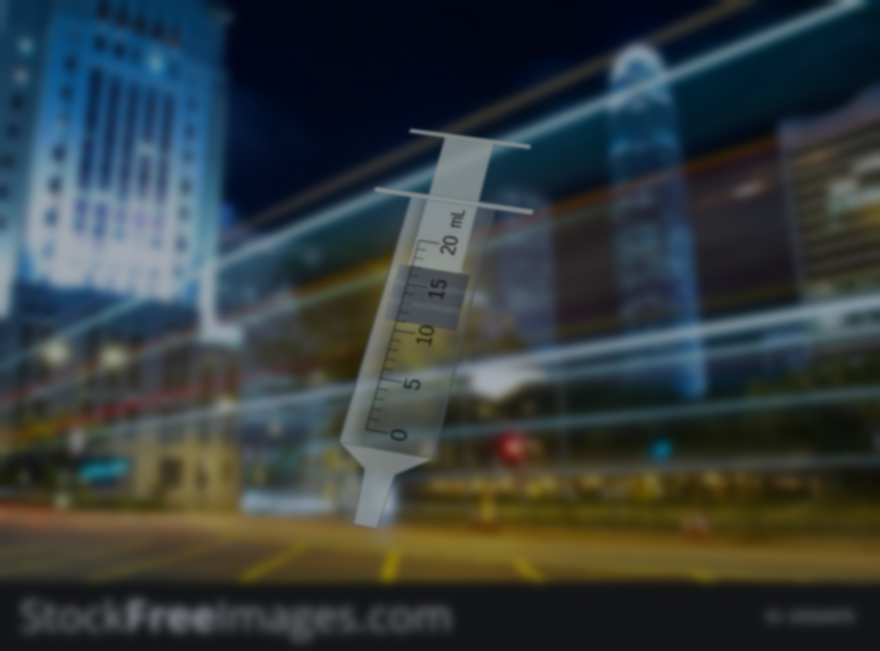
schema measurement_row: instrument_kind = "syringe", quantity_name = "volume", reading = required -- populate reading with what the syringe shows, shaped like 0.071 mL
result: 11 mL
